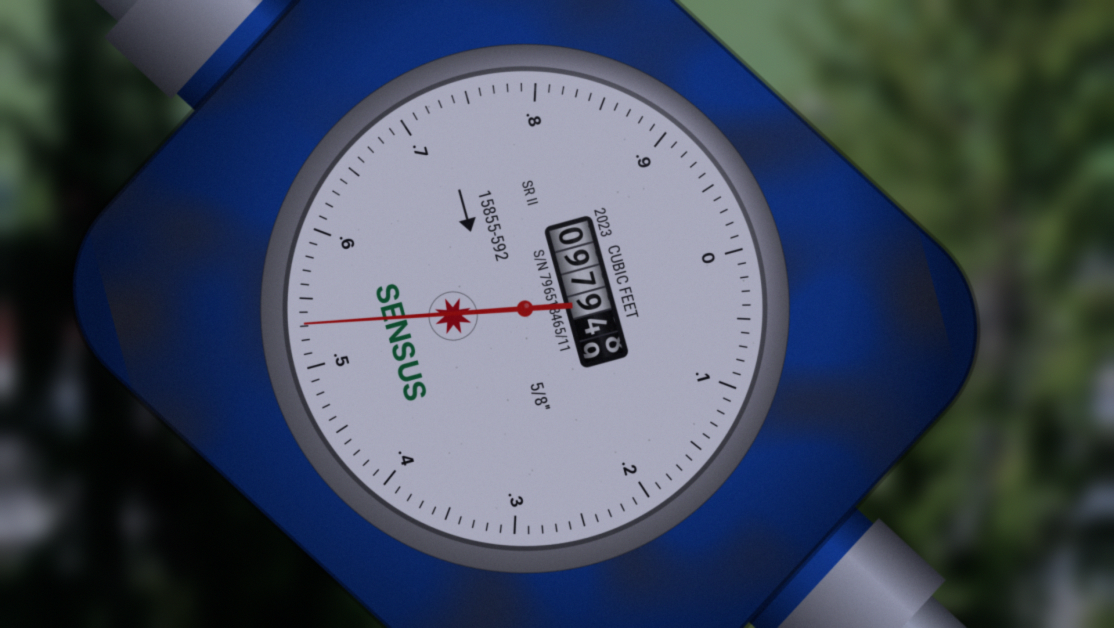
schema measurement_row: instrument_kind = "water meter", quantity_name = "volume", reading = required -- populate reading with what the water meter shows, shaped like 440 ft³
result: 97948.53 ft³
